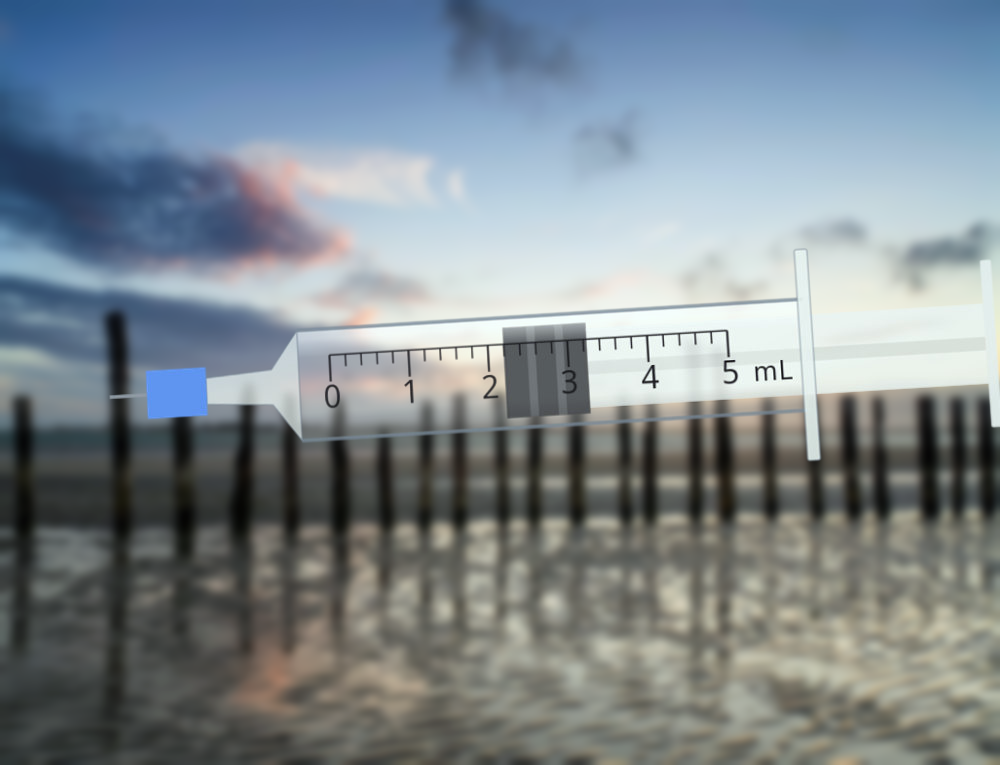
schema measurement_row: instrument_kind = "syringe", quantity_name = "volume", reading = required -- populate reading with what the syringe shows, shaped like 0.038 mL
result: 2.2 mL
